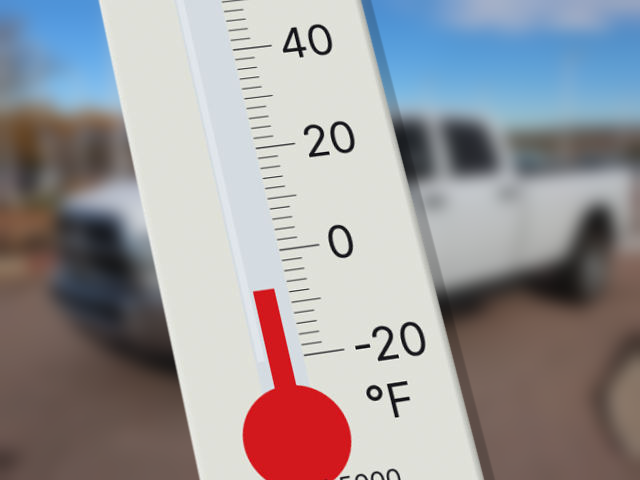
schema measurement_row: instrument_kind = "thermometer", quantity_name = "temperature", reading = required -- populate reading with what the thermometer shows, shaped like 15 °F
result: -7 °F
